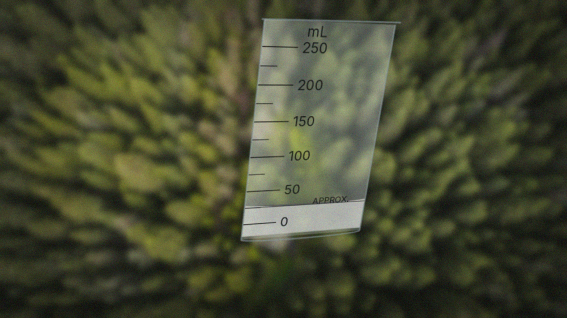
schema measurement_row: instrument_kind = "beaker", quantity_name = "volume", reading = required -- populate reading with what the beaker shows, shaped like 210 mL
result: 25 mL
